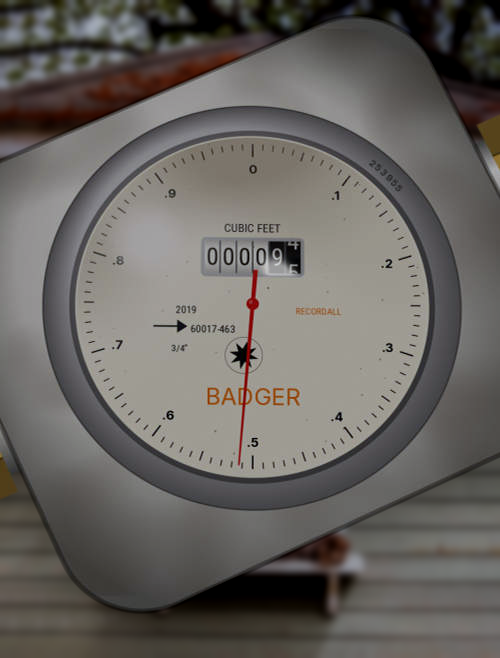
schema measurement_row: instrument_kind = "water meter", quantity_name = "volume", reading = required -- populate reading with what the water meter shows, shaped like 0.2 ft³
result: 94.51 ft³
